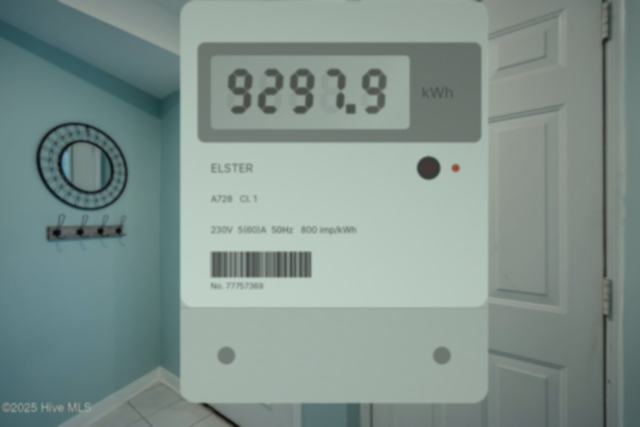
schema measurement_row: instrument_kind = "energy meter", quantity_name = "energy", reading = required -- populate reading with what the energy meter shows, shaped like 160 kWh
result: 9297.9 kWh
